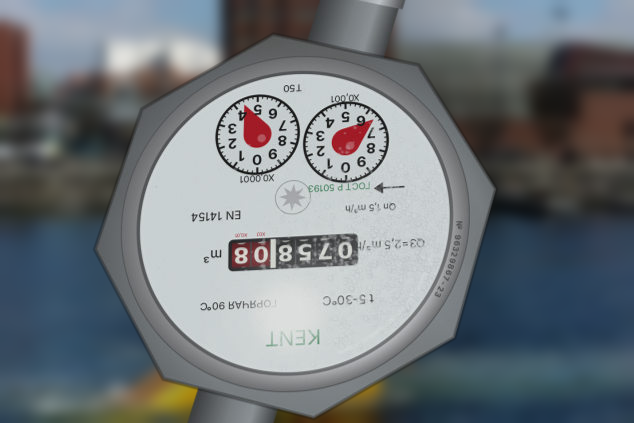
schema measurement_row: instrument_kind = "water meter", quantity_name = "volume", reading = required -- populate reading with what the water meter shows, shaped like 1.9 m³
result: 758.0864 m³
